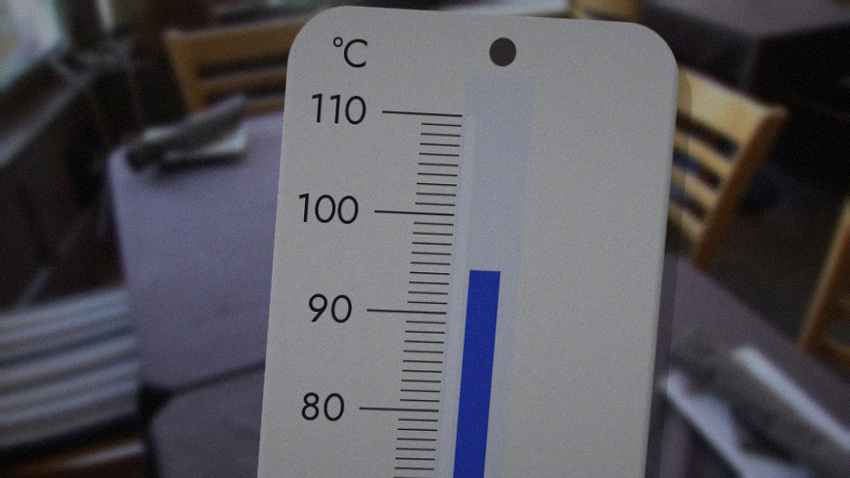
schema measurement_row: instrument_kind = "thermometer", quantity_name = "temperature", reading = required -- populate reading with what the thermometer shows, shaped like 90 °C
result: 94.5 °C
